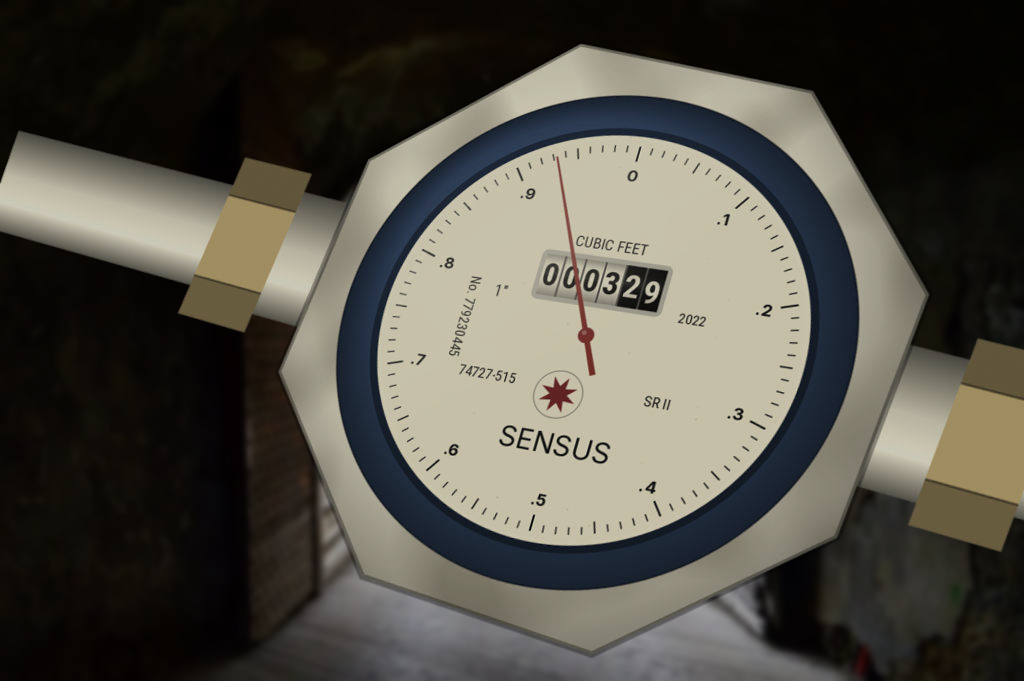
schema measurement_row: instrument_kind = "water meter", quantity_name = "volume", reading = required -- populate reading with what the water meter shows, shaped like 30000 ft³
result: 328.93 ft³
